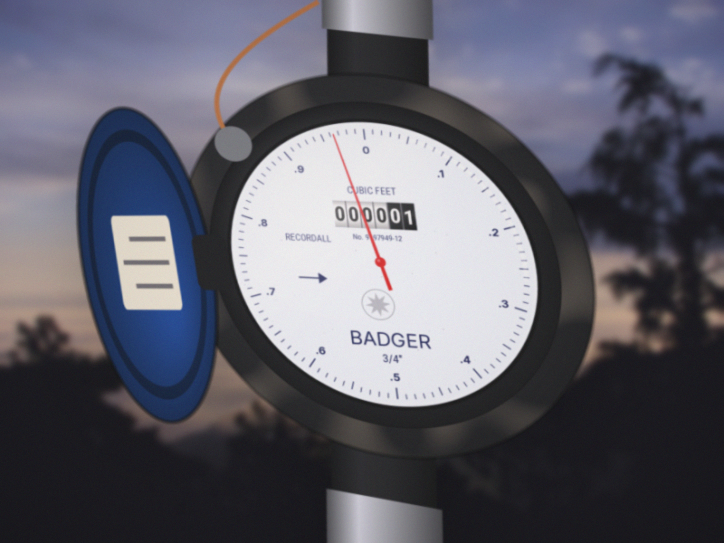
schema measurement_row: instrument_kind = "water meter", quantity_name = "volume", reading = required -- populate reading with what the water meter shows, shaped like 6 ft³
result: 0.96 ft³
